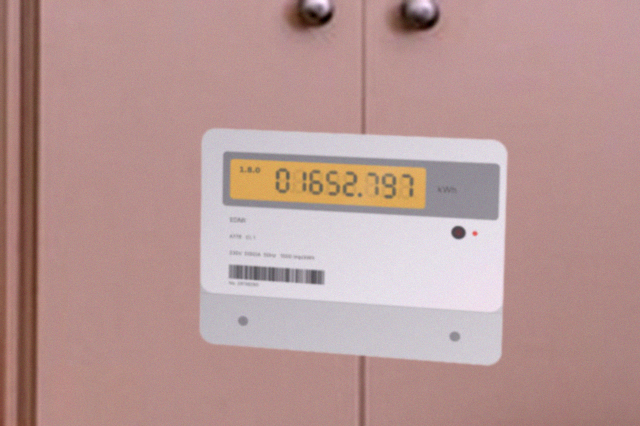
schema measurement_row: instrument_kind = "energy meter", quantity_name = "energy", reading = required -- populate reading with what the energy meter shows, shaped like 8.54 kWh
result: 1652.797 kWh
